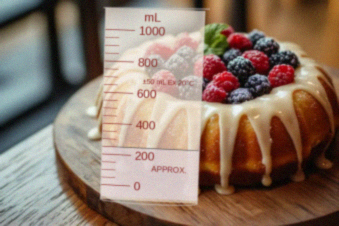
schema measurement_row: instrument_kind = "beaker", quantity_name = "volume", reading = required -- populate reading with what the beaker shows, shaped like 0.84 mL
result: 250 mL
